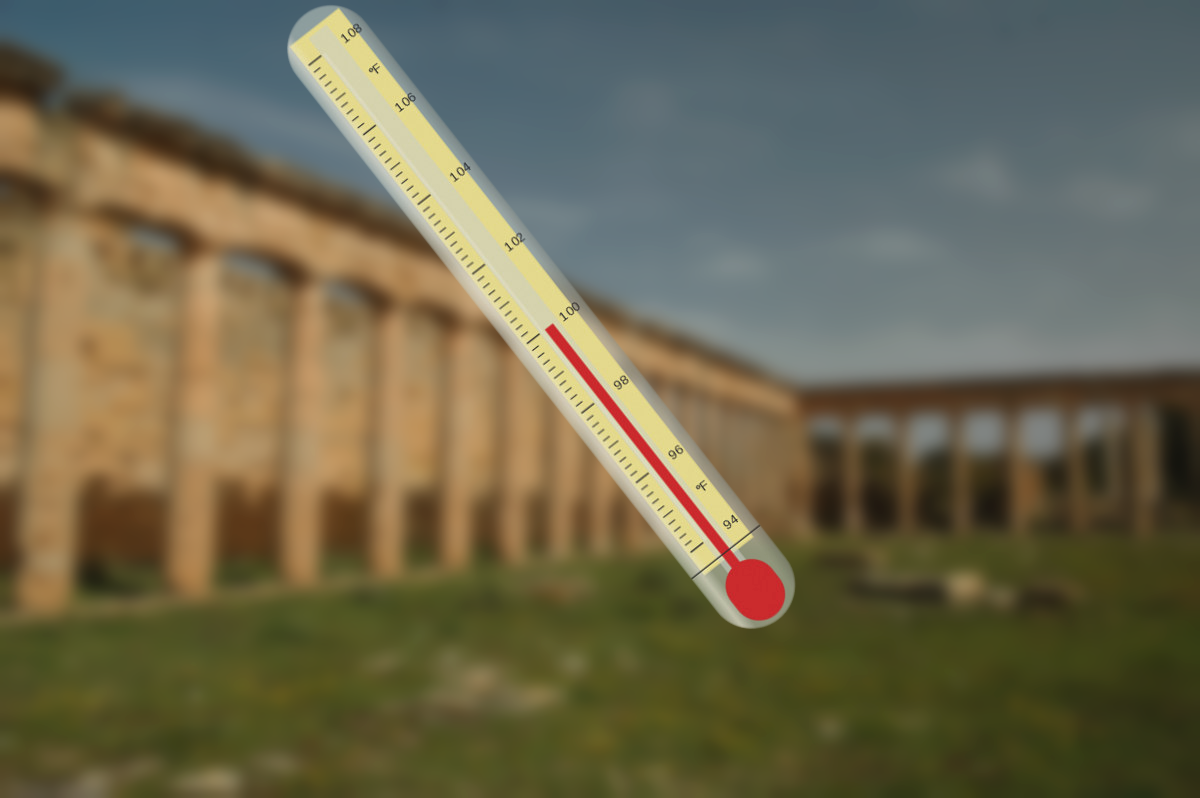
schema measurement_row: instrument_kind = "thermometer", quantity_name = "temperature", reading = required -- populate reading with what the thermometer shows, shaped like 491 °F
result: 100 °F
